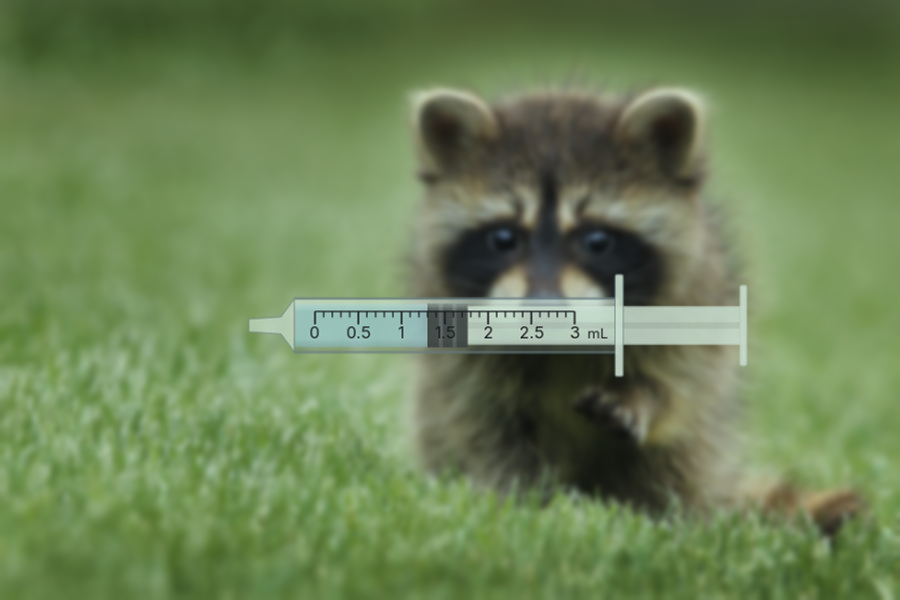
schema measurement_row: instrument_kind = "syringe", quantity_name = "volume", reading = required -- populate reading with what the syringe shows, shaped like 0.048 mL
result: 1.3 mL
